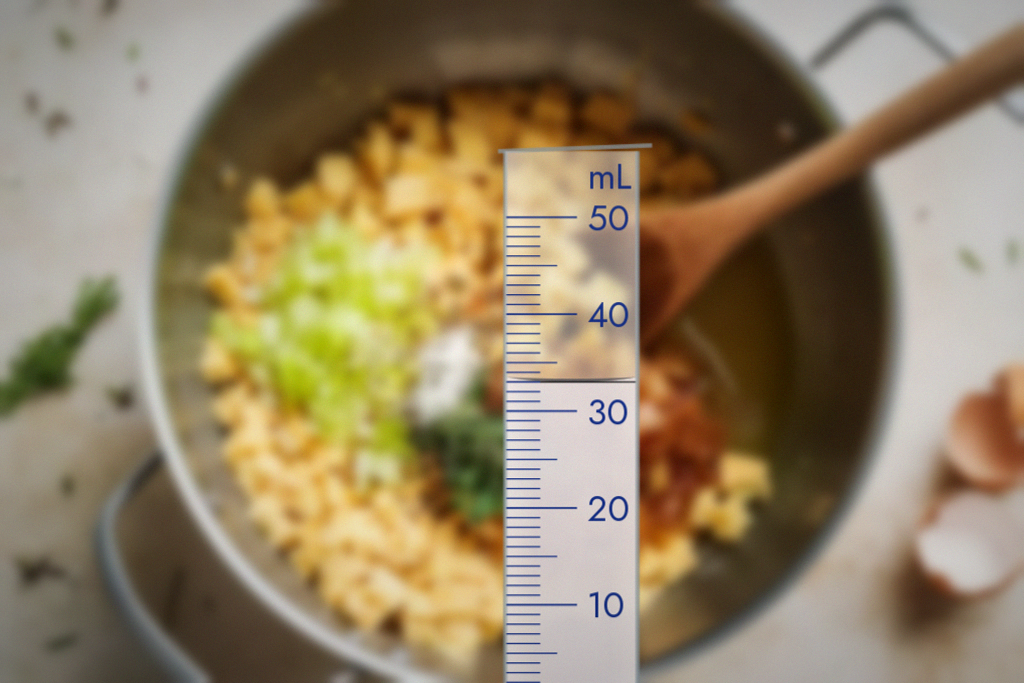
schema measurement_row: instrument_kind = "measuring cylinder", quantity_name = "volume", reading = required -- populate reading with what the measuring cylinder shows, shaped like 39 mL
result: 33 mL
